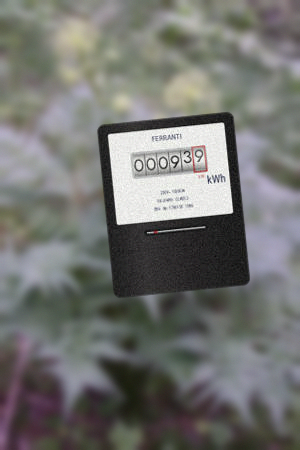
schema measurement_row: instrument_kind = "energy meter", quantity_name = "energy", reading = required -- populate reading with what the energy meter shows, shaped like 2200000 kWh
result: 93.9 kWh
